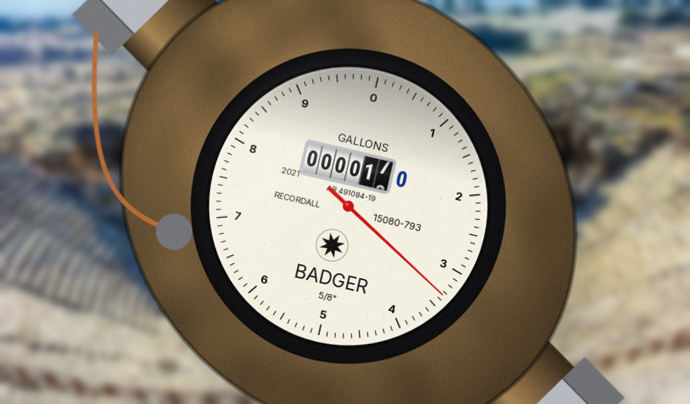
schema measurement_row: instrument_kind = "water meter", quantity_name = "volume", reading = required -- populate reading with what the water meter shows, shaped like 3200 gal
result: 173.3 gal
